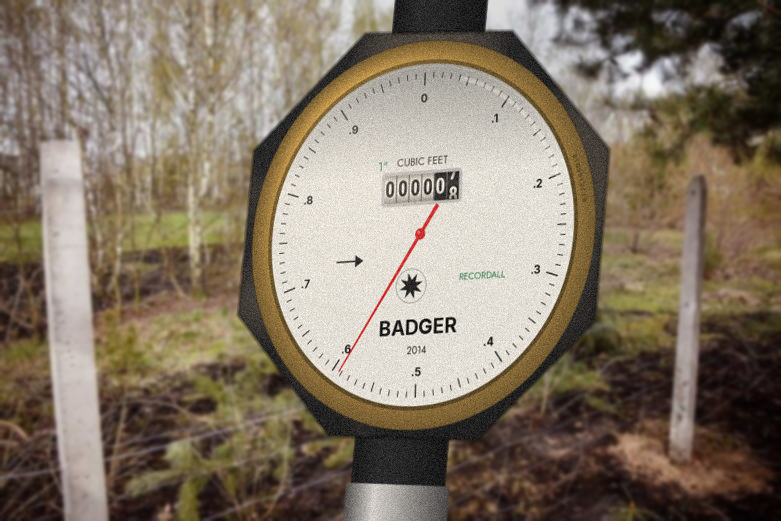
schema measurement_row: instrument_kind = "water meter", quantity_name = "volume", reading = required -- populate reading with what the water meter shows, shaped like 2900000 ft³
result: 7.59 ft³
